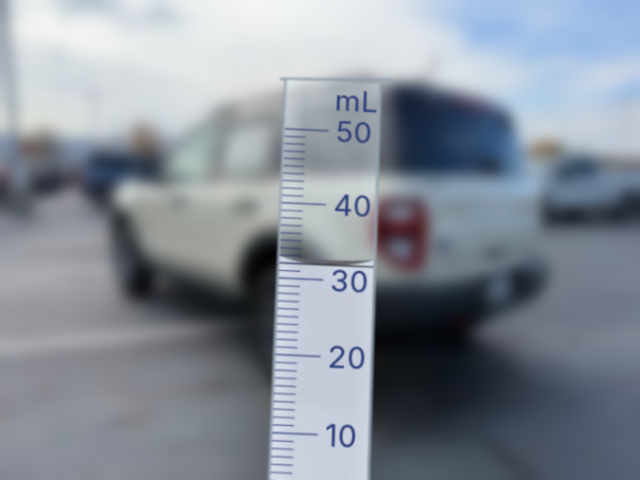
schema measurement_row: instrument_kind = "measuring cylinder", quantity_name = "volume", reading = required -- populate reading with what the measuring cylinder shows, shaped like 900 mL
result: 32 mL
